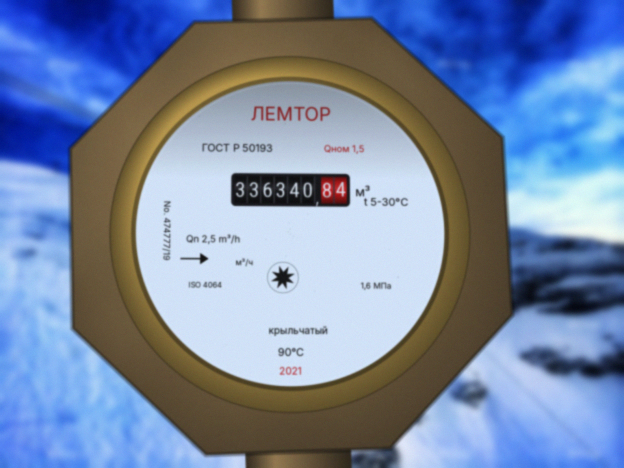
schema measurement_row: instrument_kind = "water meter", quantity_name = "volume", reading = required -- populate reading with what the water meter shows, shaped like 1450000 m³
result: 336340.84 m³
